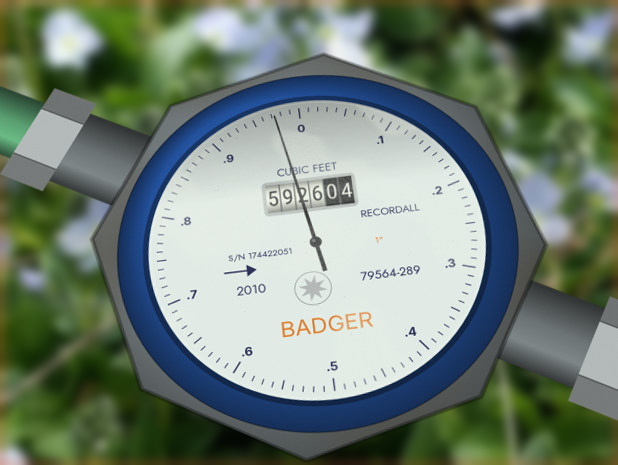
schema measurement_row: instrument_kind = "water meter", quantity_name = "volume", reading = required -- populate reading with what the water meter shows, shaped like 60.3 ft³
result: 592603.97 ft³
